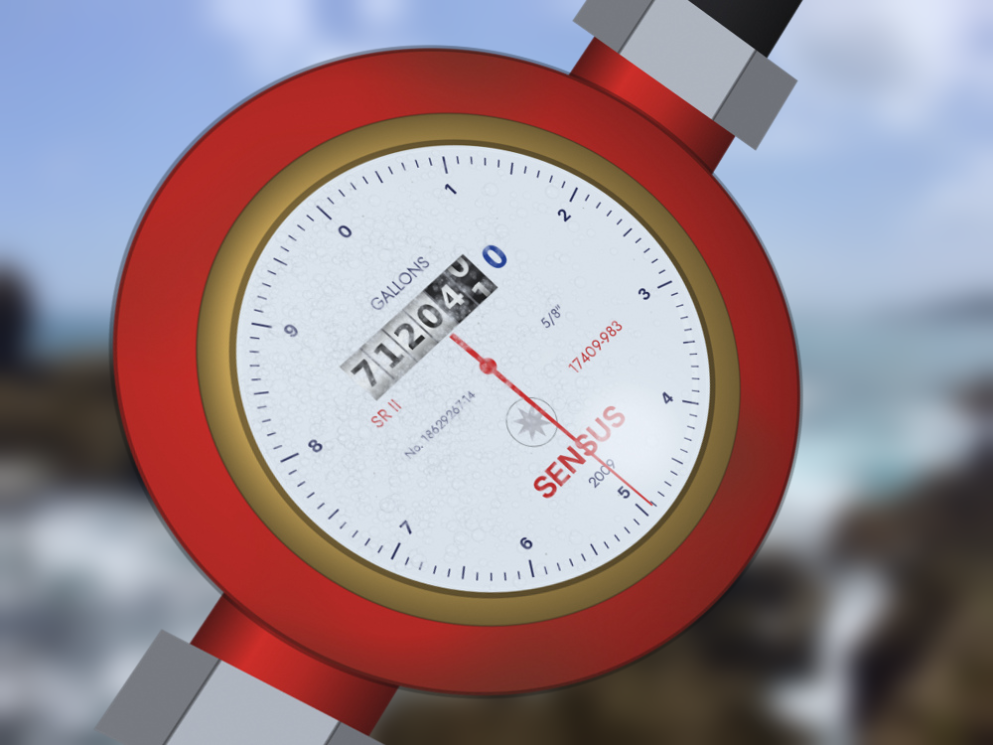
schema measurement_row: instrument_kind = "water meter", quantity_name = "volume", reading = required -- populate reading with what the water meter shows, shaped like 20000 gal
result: 7120404.9 gal
